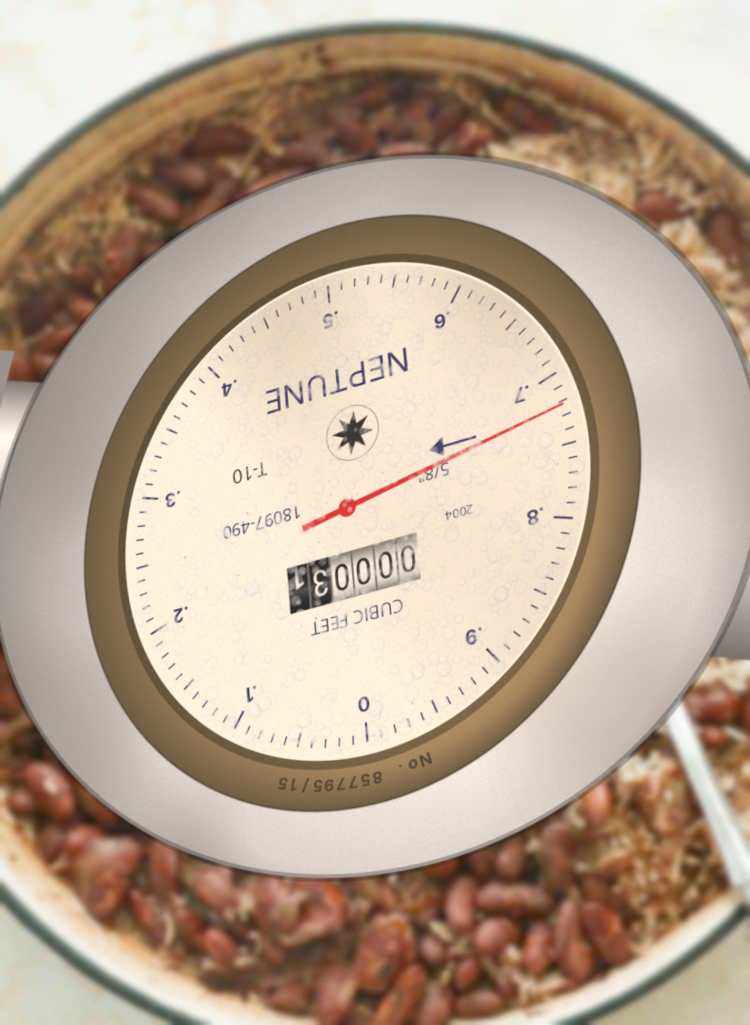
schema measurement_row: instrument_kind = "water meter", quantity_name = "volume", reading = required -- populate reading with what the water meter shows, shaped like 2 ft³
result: 30.72 ft³
